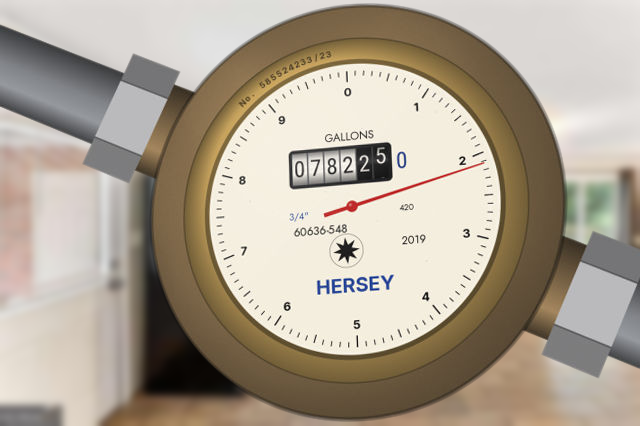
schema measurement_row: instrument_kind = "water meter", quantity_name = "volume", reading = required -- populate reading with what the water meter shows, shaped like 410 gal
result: 782252.1 gal
